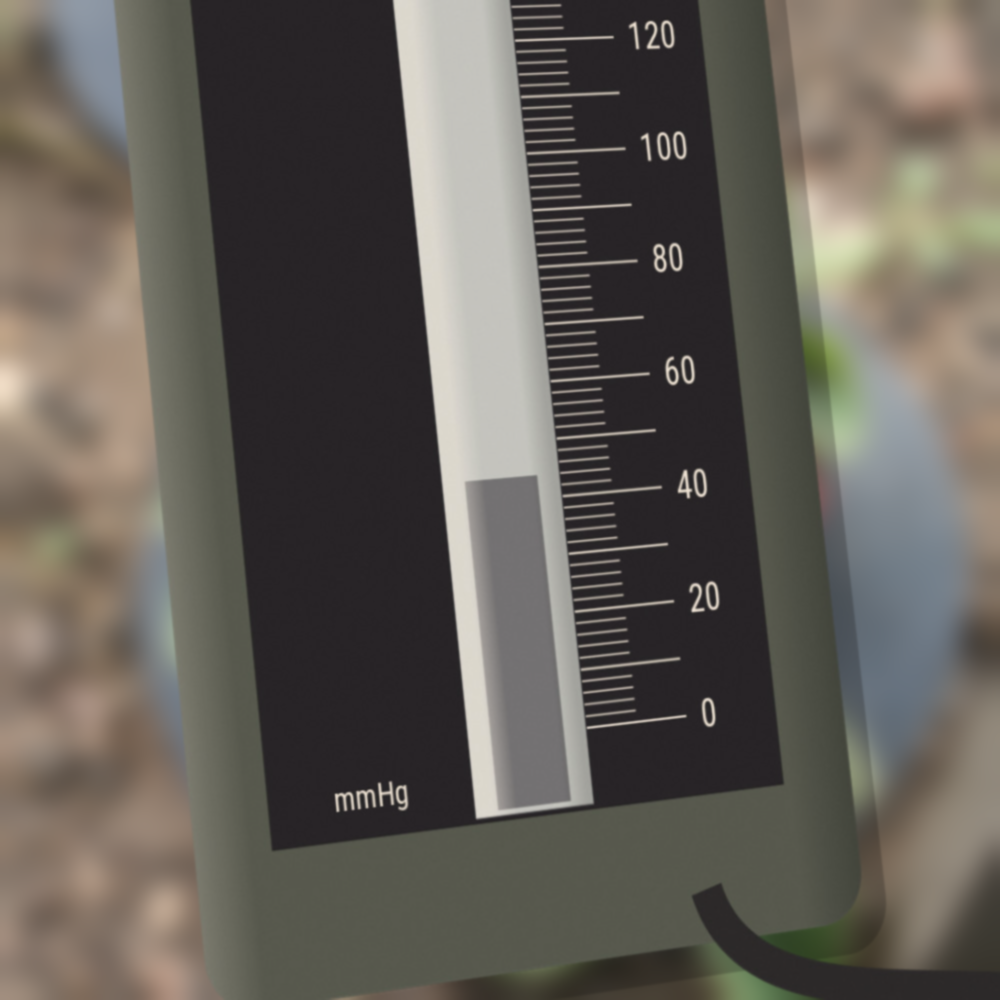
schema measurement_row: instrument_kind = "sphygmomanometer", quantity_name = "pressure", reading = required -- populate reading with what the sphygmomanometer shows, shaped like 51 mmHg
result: 44 mmHg
